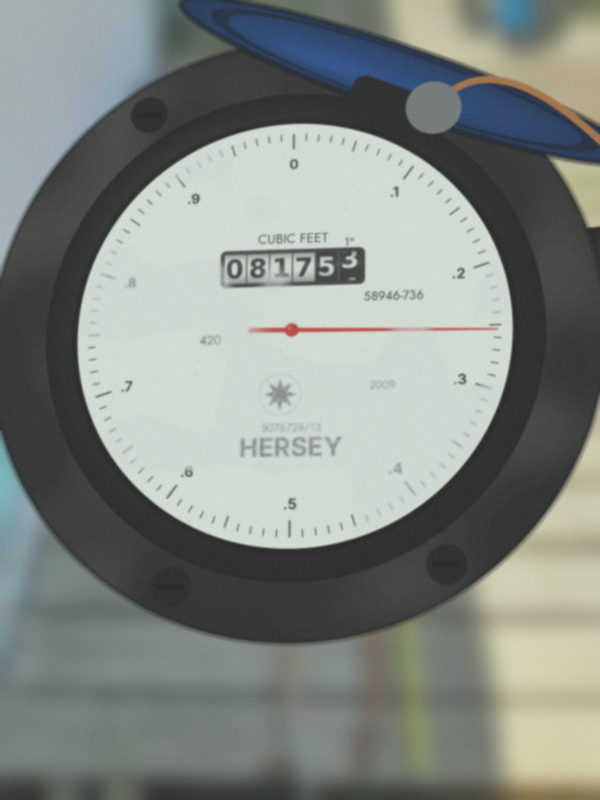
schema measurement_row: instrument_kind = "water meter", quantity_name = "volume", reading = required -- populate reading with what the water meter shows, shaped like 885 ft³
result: 81753.25 ft³
